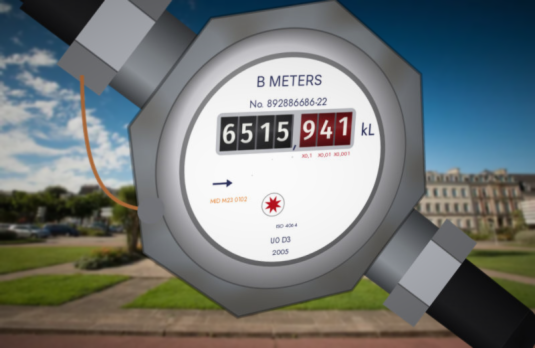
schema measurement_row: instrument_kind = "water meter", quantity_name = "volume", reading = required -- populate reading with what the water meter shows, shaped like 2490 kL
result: 6515.941 kL
